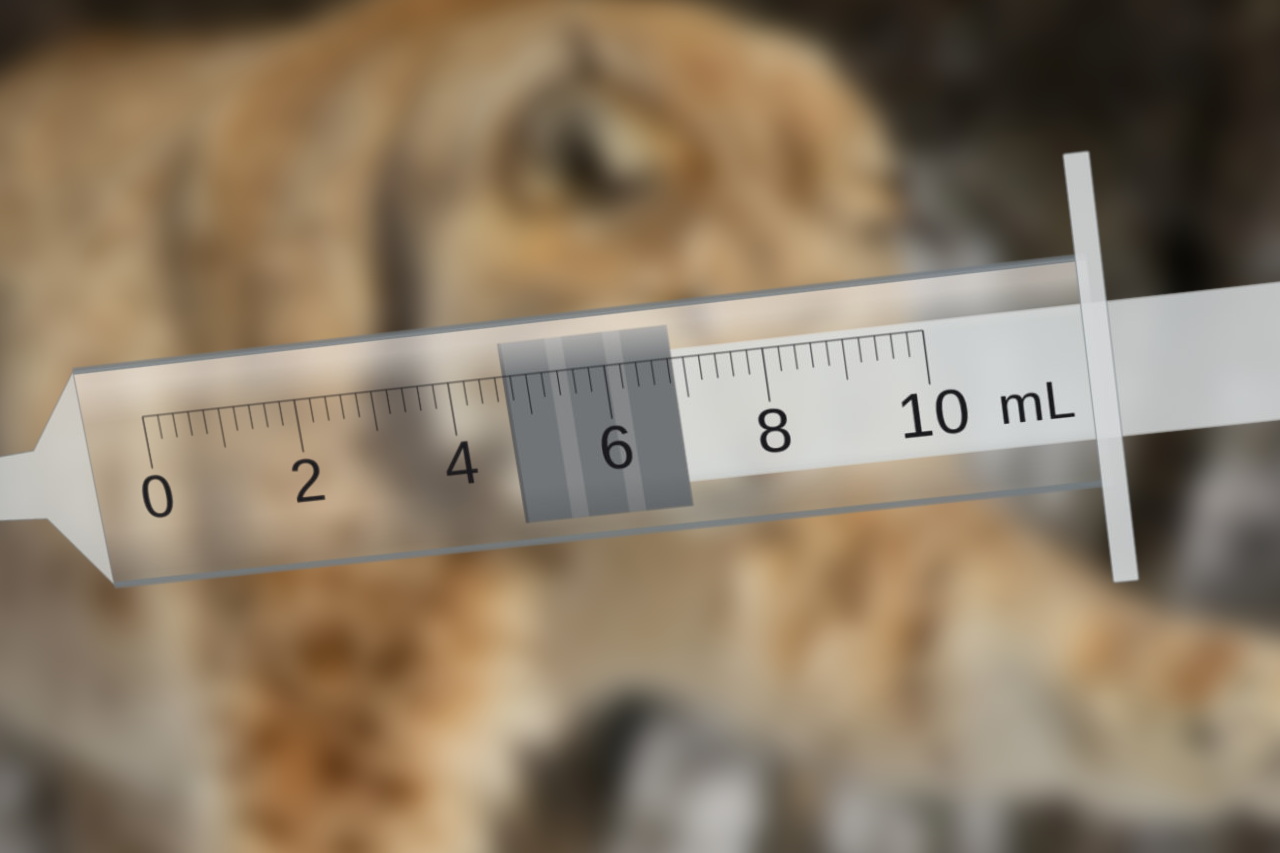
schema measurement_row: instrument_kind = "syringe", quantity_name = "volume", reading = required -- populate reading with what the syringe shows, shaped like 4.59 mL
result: 4.7 mL
